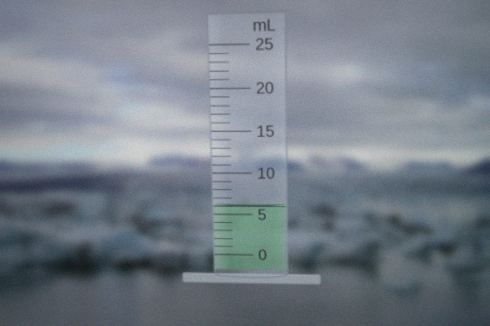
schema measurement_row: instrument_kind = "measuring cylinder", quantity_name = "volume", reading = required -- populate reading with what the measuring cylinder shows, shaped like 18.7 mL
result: 6 mL
